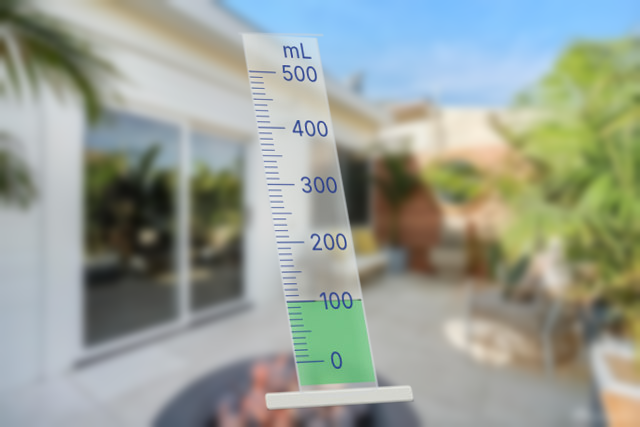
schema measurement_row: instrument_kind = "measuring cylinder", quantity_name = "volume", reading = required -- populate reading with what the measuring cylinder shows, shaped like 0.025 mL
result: 100 mL
